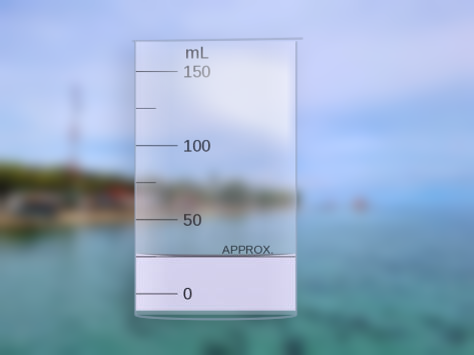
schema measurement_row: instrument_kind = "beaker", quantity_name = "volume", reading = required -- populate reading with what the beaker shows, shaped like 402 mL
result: 25 mL
